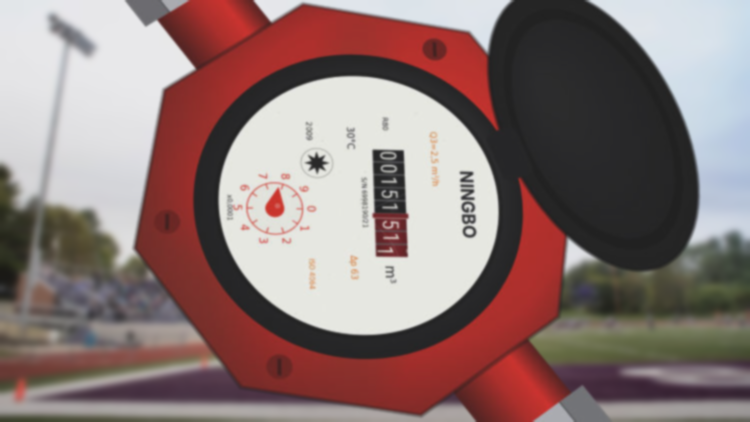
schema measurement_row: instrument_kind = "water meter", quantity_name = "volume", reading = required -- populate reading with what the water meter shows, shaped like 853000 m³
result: 151.5107 m³
